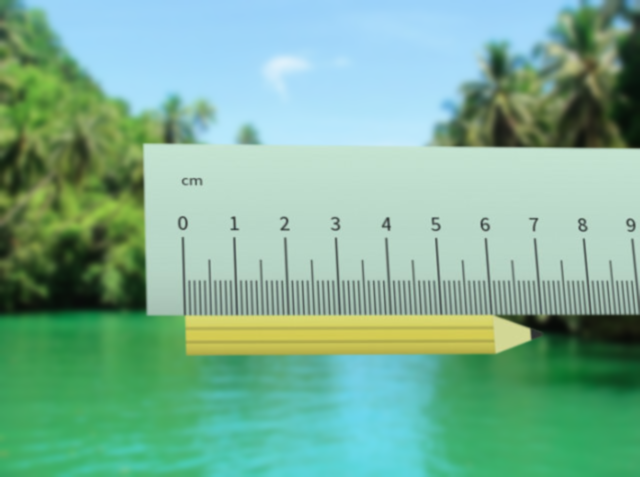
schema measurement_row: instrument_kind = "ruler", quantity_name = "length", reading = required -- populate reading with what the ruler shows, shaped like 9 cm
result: 7 cm
